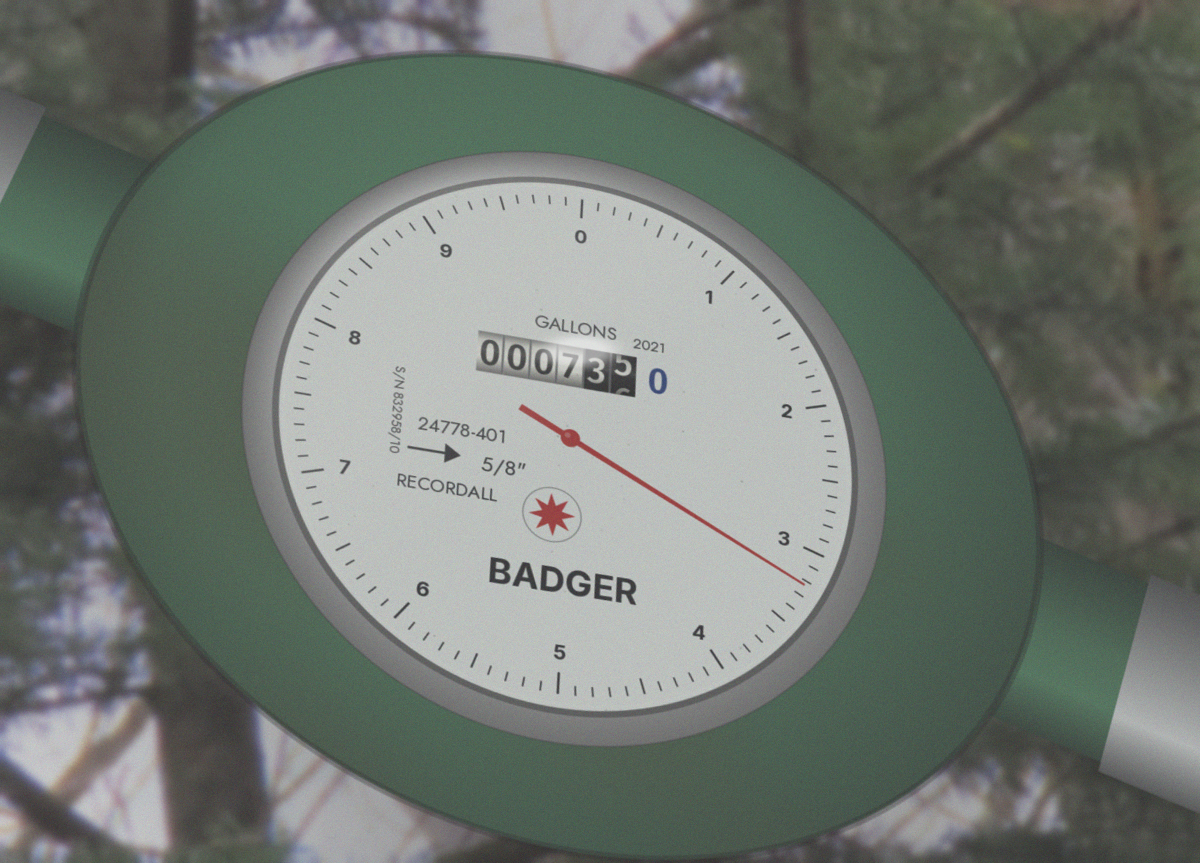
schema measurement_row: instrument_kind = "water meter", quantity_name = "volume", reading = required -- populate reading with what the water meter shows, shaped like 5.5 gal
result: 7353.2 gal
